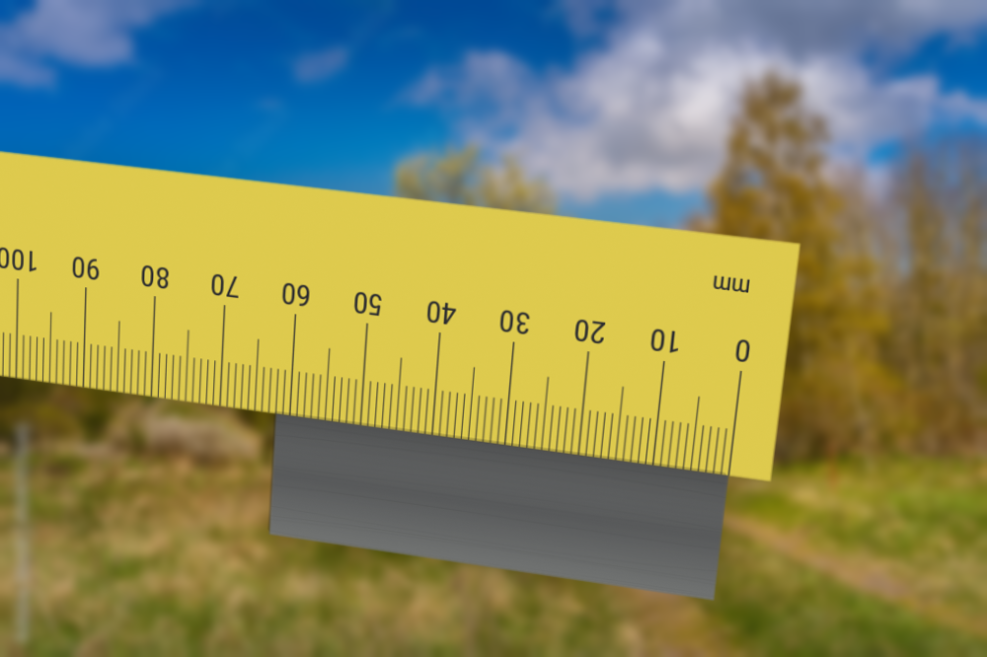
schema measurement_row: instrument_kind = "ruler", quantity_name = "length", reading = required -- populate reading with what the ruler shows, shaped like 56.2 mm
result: 62 mm
